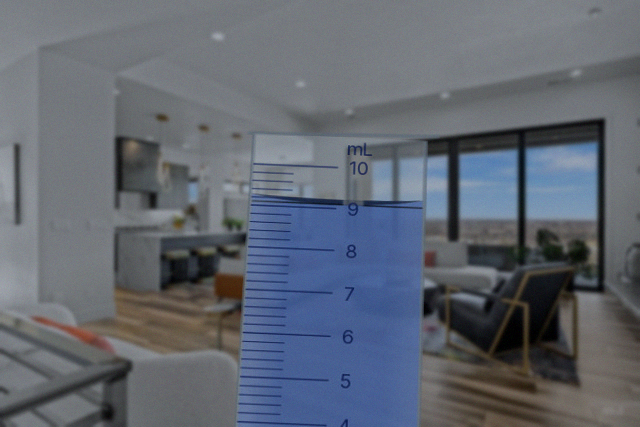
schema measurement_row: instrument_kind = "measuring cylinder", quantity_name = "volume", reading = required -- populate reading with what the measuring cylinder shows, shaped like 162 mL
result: 9.1 mL
